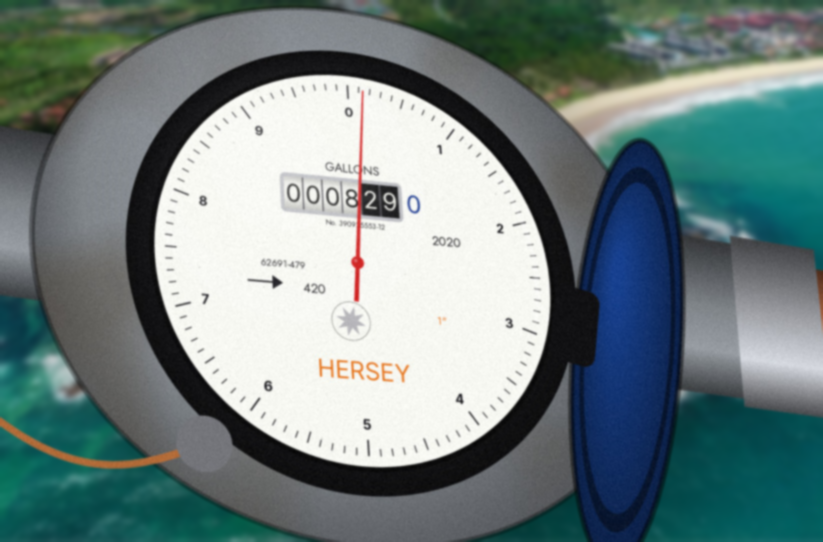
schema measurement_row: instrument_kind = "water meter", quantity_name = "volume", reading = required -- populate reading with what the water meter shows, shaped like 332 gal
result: 8290.1 gal
